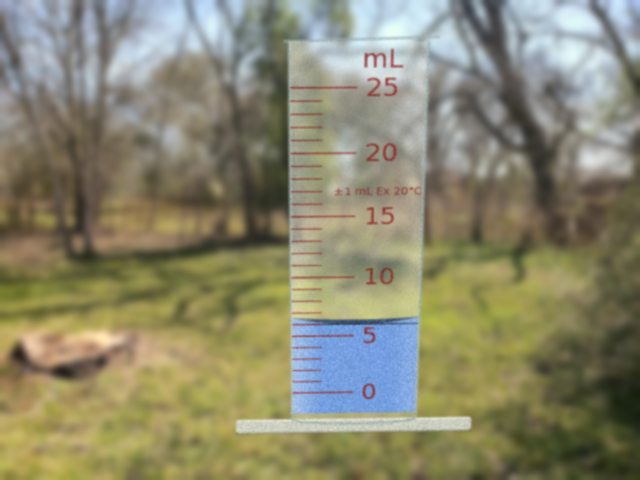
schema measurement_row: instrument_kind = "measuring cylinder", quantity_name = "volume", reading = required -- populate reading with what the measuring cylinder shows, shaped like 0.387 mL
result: 6 mL
